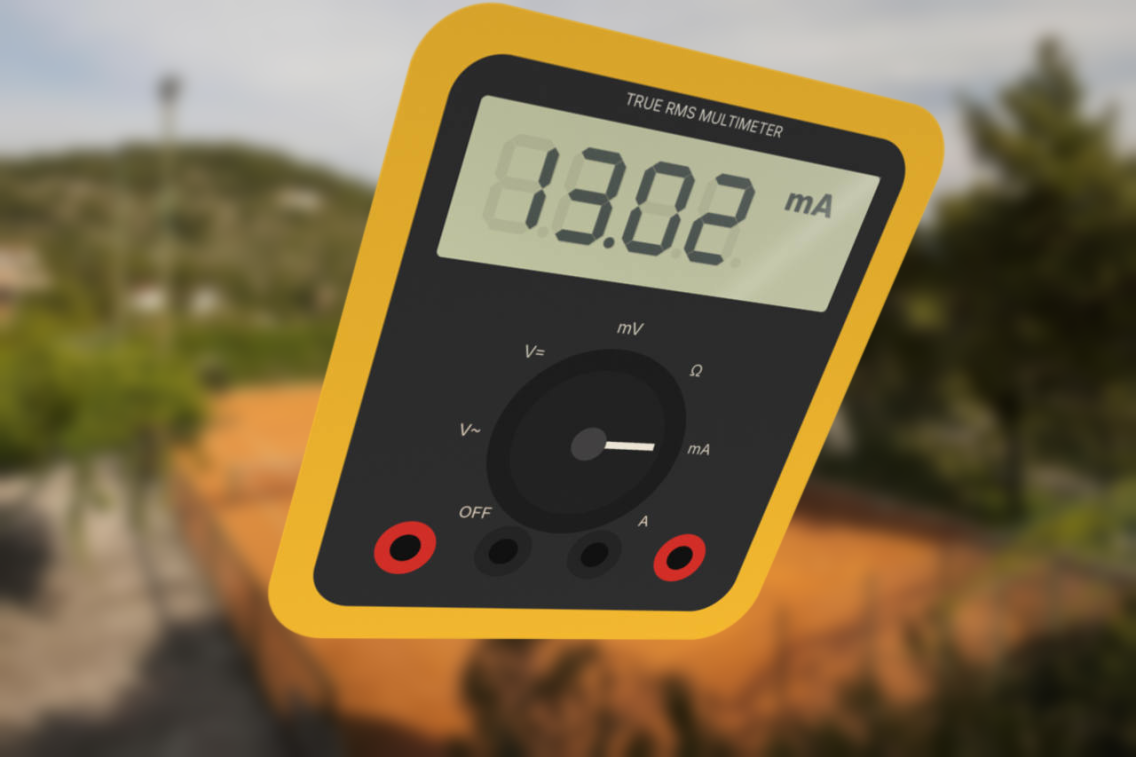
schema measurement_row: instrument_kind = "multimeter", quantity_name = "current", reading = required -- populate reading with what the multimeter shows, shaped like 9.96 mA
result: 13.02 mA
